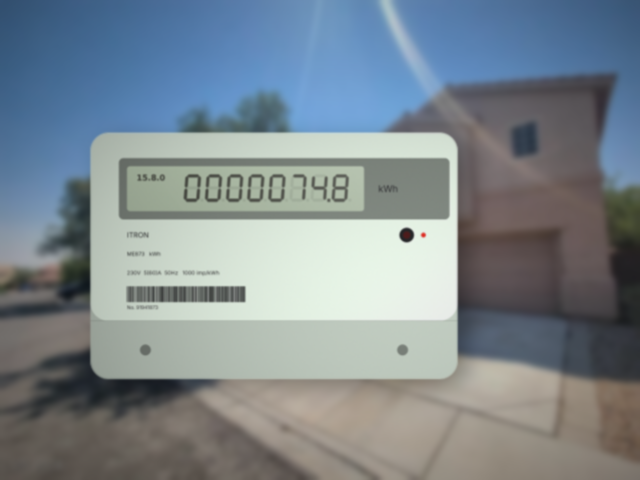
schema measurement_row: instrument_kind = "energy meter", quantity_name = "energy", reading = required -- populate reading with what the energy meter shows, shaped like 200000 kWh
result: 74.8 kWh
